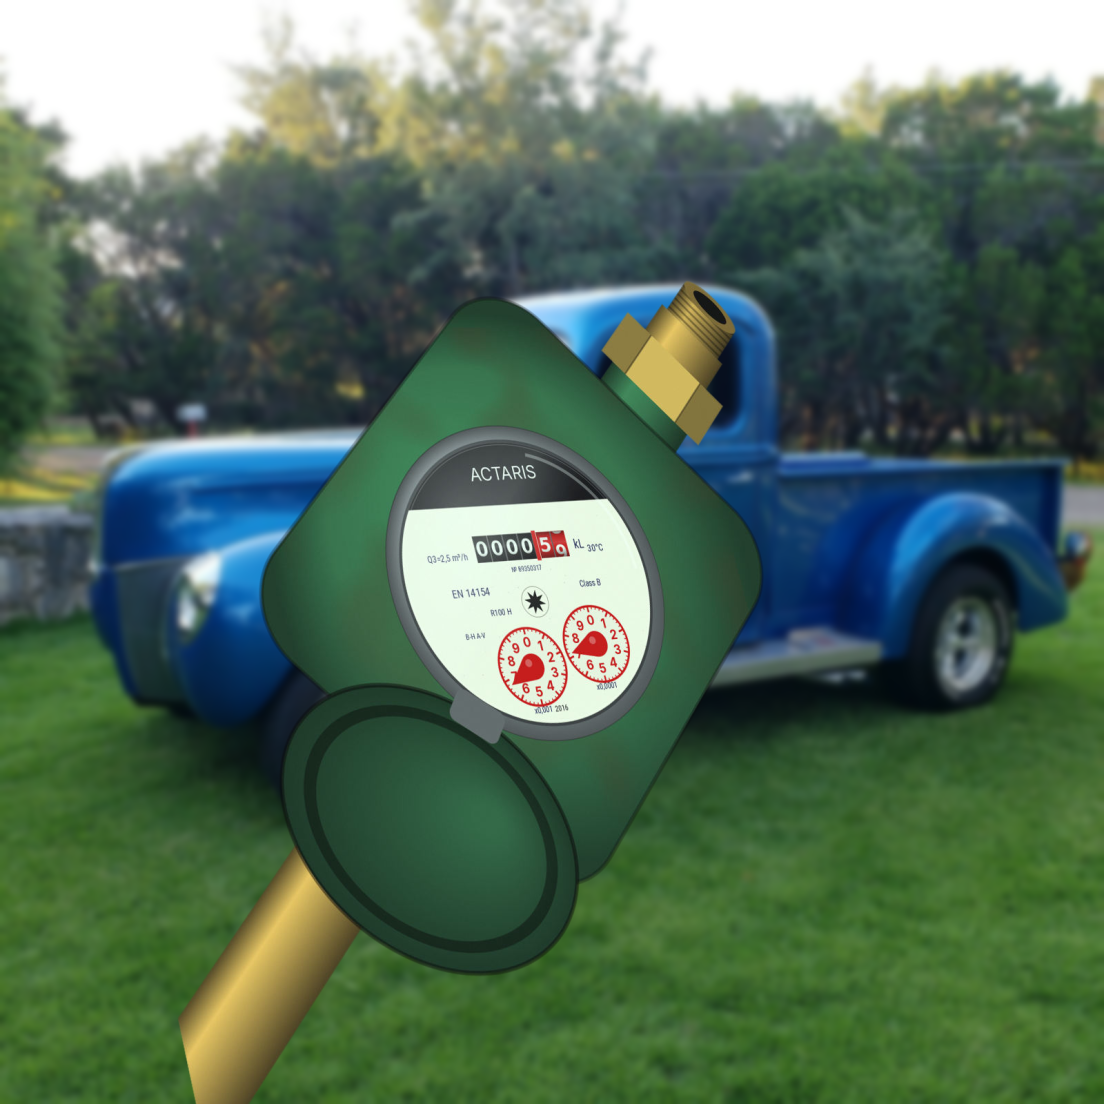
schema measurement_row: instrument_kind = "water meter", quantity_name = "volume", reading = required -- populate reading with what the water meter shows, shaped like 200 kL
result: 0.5867 kL
